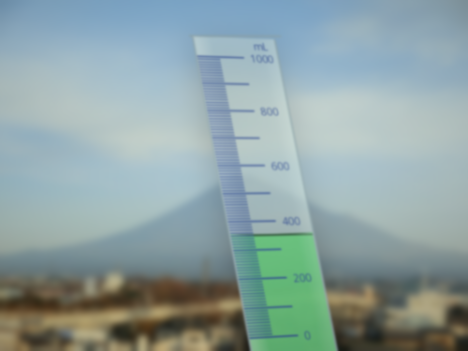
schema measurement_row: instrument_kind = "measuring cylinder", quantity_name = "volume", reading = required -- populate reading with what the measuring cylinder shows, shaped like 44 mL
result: 350 mL
